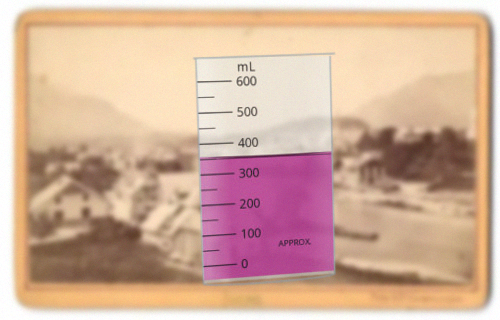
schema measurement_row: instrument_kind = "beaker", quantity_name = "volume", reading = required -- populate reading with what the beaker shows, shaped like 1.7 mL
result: 350 mL
